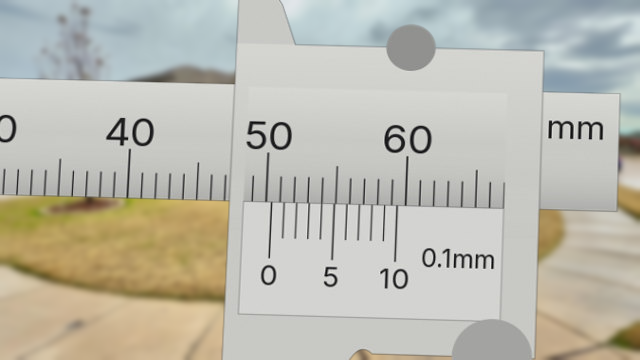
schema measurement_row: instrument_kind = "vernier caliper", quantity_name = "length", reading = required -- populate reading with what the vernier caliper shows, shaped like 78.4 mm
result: 50.4 mm
